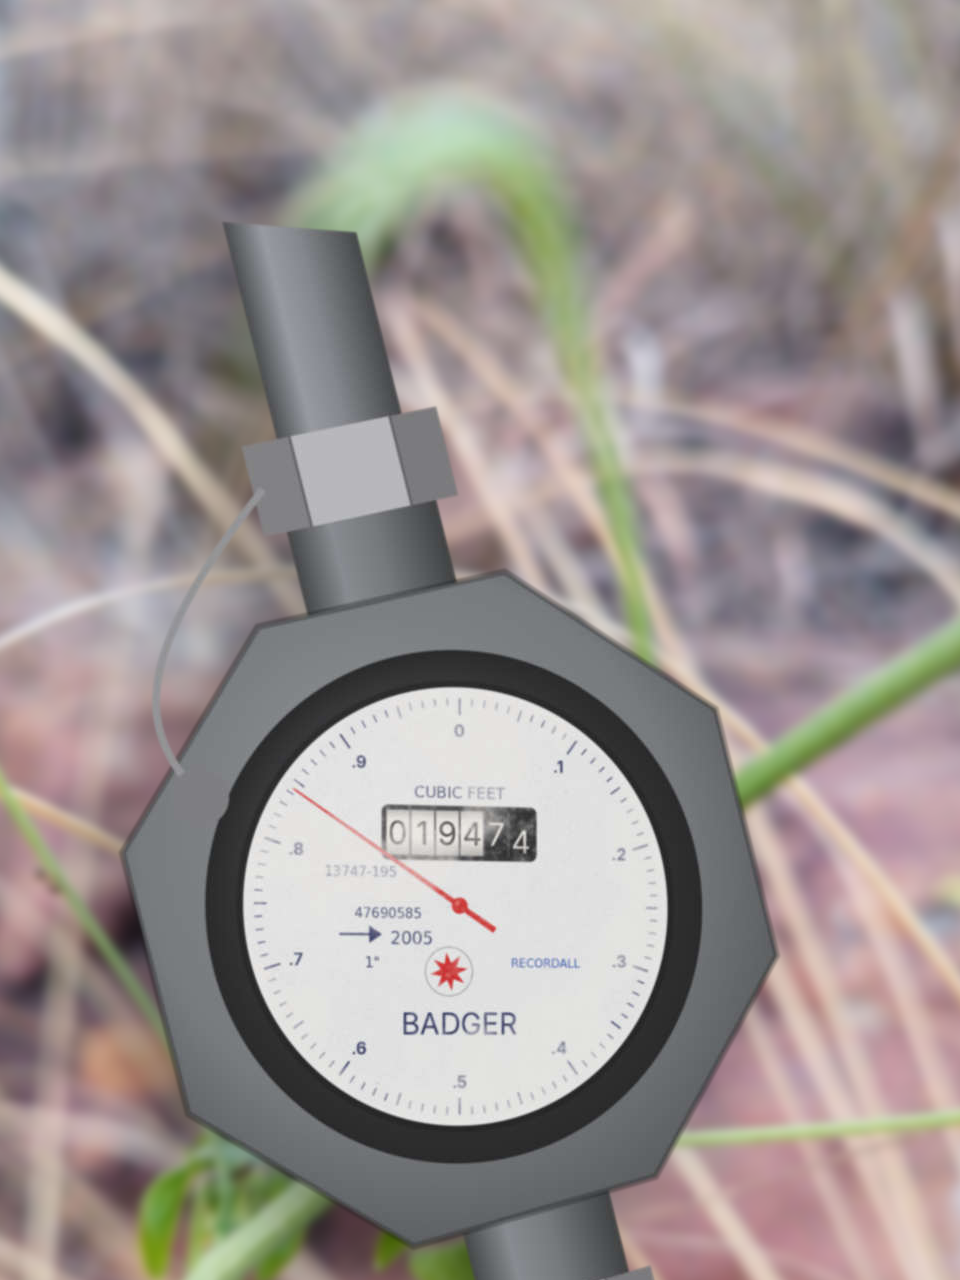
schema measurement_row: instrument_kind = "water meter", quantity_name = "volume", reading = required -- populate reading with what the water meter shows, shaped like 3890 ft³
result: 19473.84 ft³
